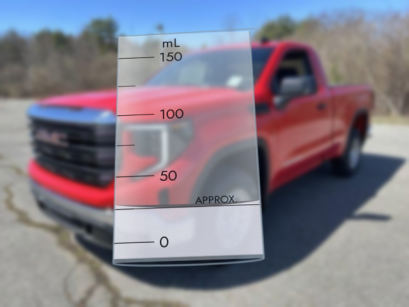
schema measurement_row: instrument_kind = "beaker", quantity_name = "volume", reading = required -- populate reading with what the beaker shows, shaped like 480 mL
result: 25 mL
